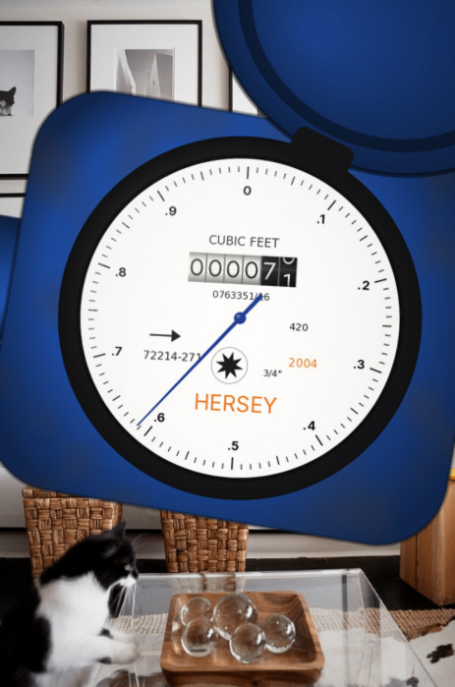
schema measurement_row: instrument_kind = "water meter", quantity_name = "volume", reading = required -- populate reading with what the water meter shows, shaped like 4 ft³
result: 70.61 ft³
